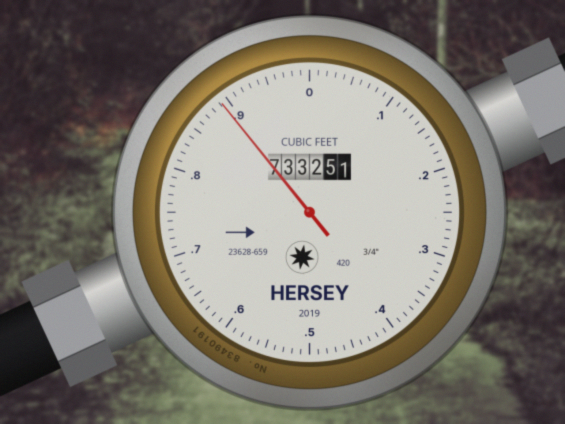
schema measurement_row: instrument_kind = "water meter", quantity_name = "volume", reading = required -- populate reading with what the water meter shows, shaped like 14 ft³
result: 733250.89 ft³
